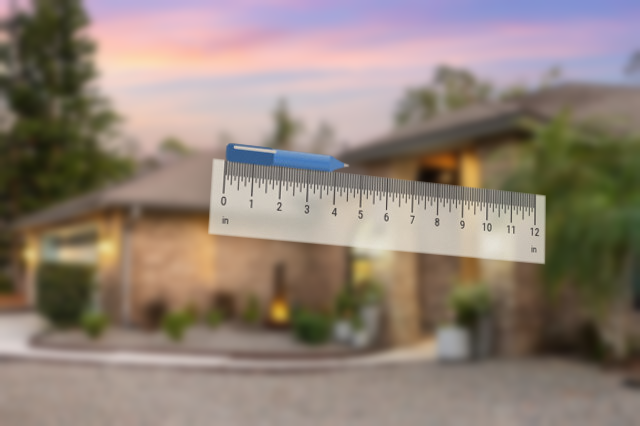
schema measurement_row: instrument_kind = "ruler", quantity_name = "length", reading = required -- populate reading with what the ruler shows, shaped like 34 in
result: 4.5 in
